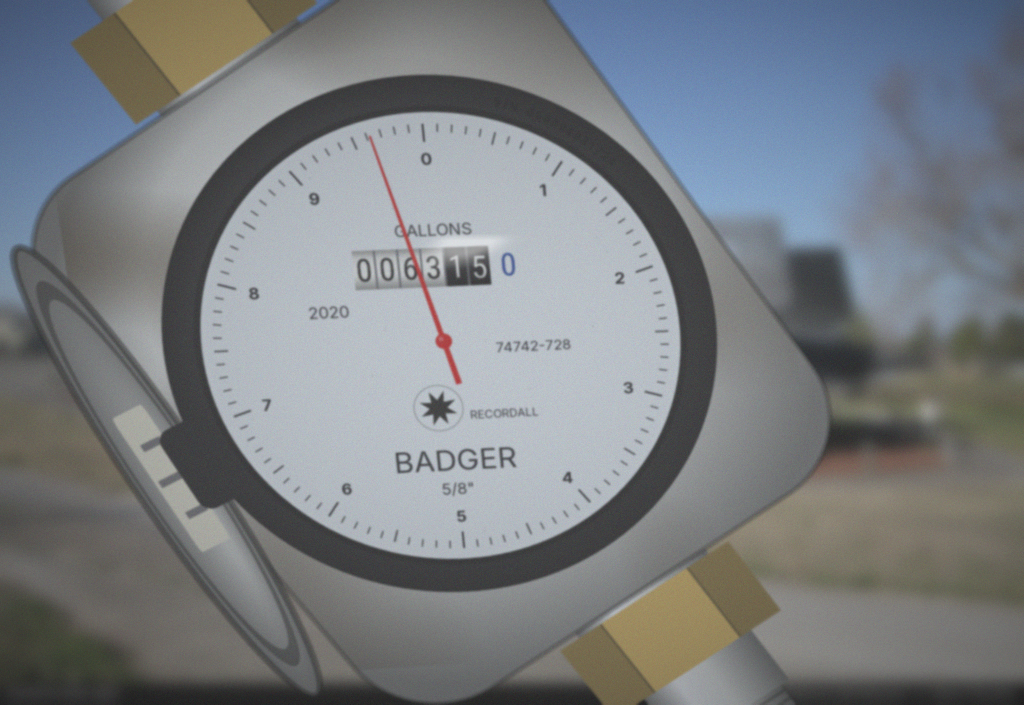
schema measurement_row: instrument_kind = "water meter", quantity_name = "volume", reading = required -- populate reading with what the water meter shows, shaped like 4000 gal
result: 63149.6 gal
